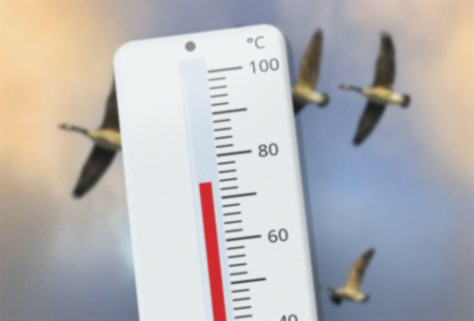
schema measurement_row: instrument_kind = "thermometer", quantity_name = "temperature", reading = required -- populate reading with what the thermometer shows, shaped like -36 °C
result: 74 °C
